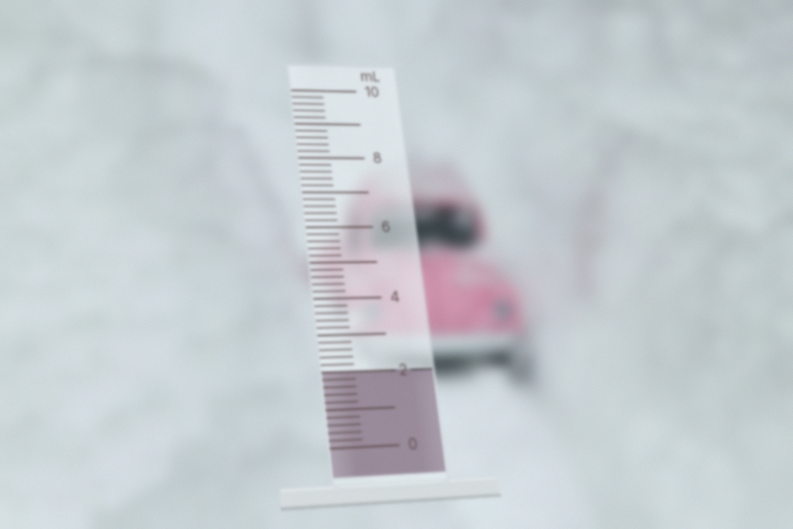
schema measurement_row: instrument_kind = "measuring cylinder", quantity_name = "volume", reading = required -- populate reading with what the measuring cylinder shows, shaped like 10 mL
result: 2 mL
